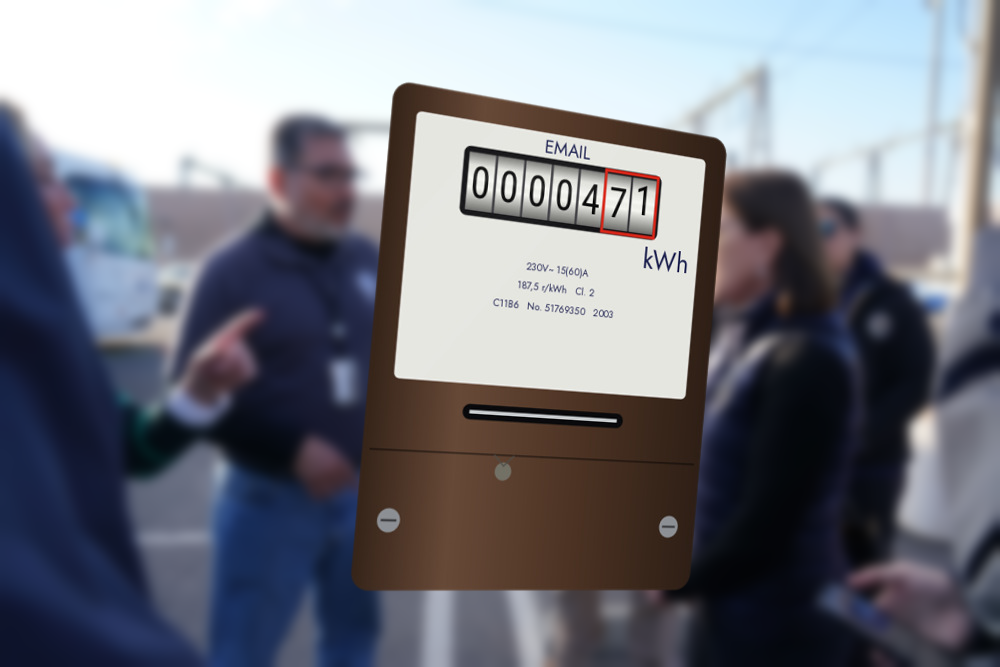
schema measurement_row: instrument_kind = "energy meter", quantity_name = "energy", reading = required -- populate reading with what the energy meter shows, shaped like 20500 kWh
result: 4.71 kWh
